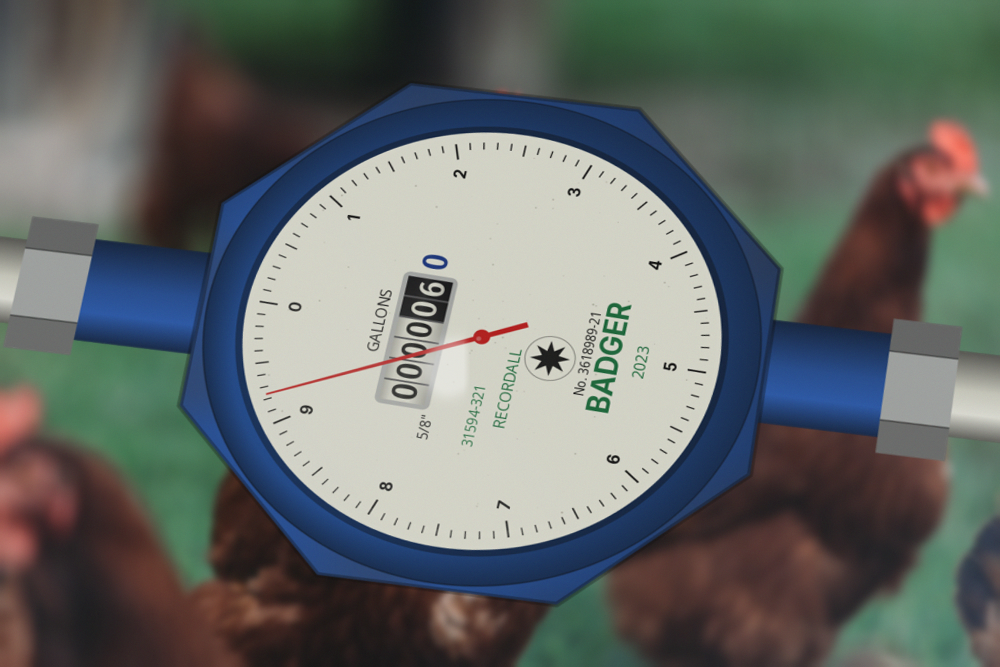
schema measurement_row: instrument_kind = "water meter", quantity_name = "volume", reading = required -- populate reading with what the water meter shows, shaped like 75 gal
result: 59.2 gal
